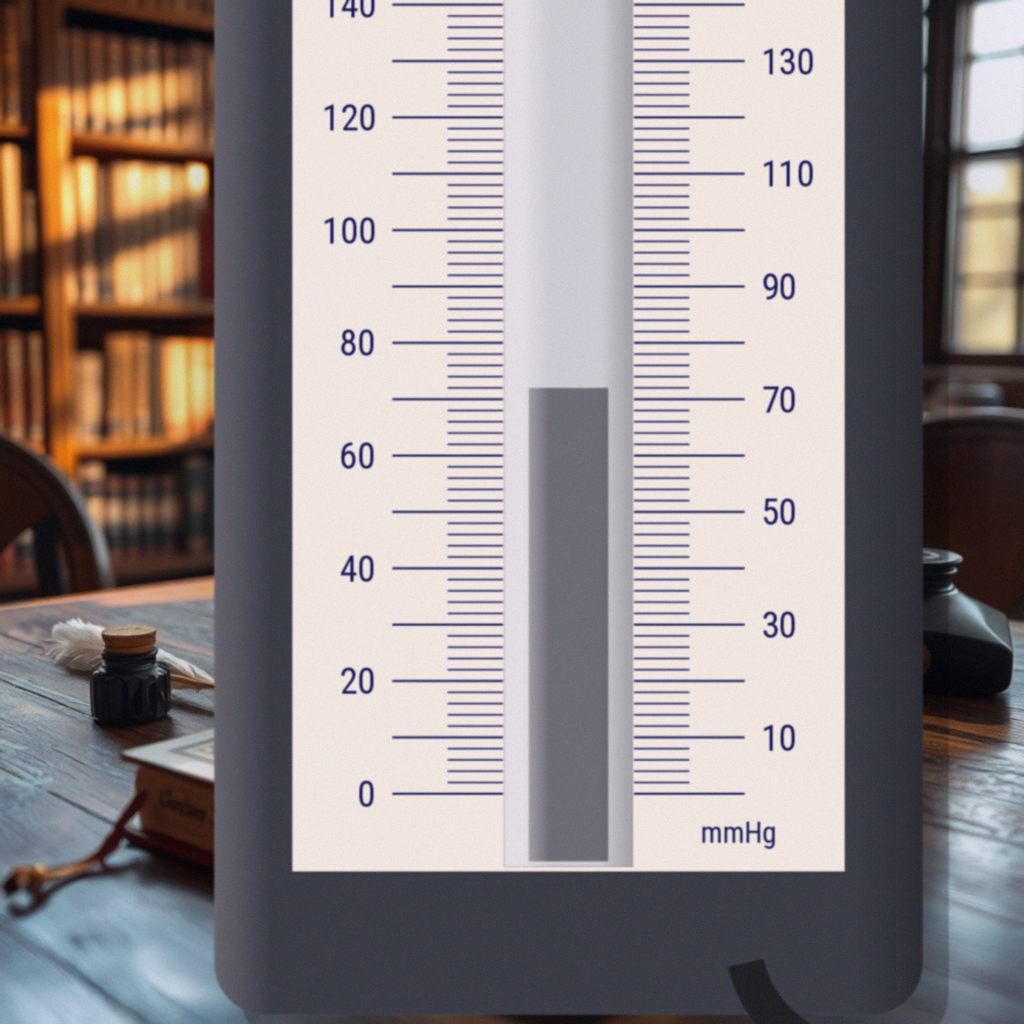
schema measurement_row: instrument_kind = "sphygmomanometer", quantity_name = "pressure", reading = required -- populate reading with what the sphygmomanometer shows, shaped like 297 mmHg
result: 72 mmHg
